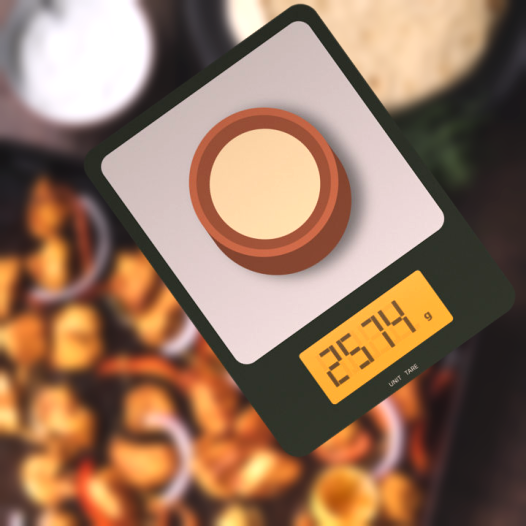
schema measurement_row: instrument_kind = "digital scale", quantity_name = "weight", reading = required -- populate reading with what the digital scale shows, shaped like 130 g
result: 2574 g
